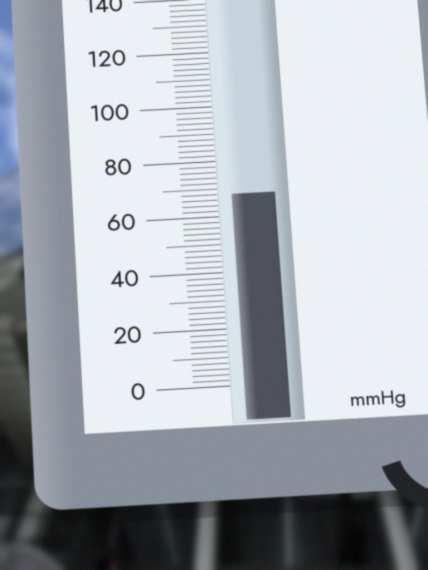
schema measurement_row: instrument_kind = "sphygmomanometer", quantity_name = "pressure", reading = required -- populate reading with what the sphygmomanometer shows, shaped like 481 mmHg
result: 68 mmHg
